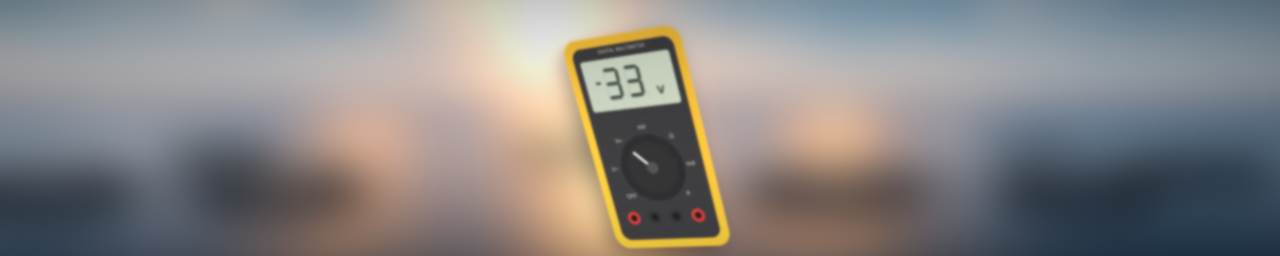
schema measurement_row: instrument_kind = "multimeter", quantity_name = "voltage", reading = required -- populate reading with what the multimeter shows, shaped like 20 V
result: -33 V
